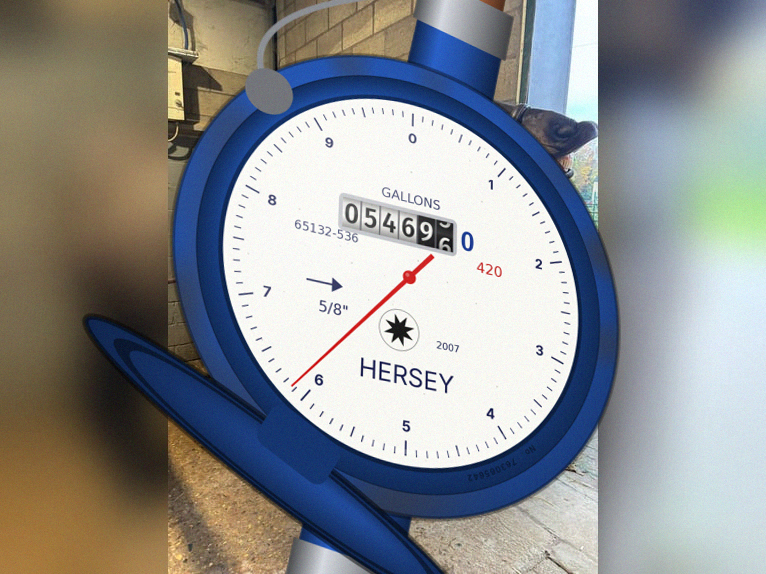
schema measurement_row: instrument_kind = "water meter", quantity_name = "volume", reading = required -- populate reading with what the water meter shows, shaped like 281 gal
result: 546956.1 gal
